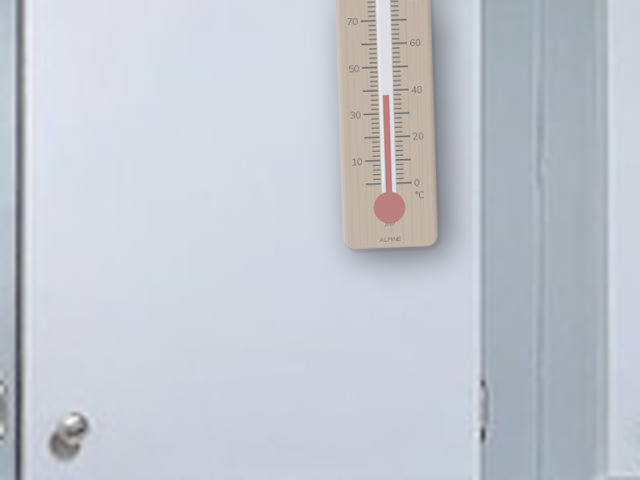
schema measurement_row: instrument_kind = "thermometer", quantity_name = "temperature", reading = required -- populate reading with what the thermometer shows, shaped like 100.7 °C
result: 38 °C
